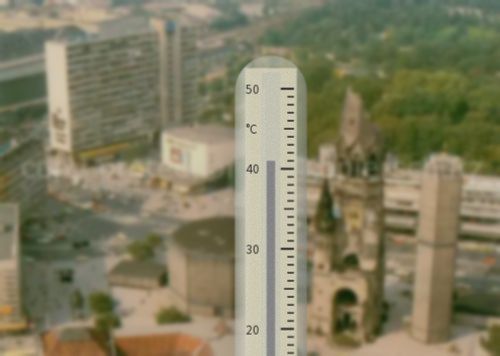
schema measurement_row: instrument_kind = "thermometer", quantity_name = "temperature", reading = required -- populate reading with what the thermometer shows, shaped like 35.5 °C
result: 41 °C
